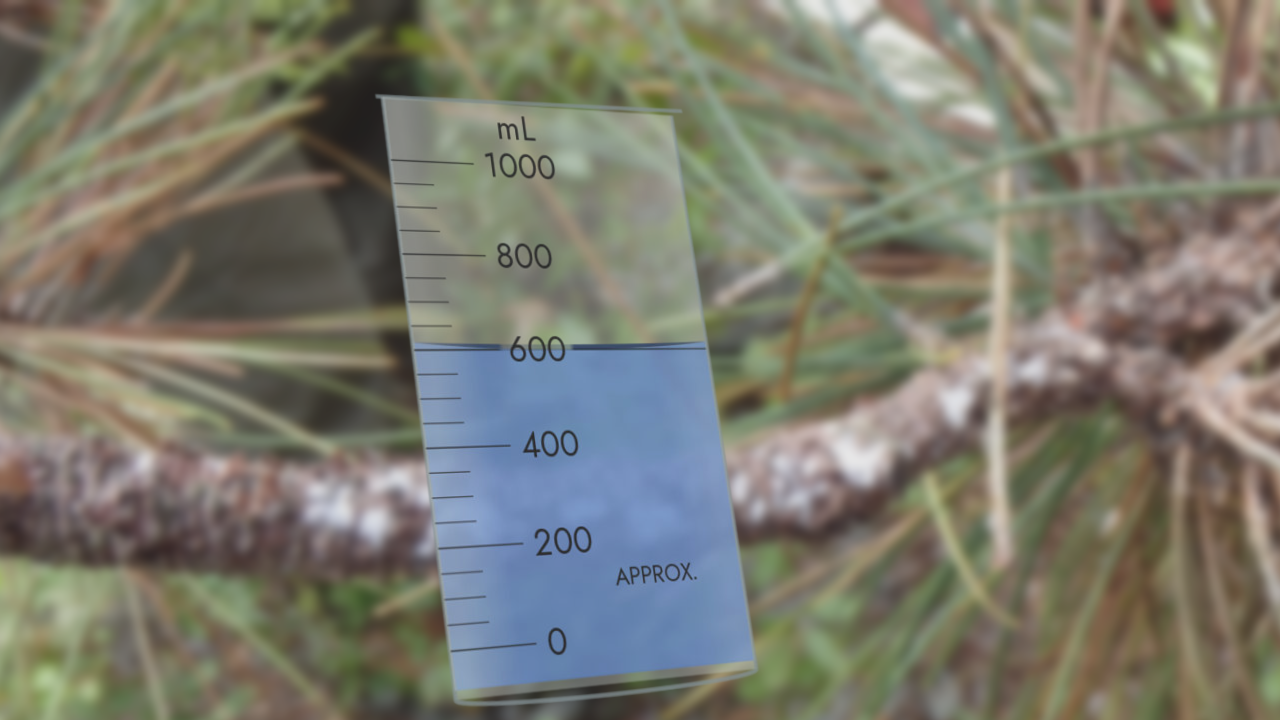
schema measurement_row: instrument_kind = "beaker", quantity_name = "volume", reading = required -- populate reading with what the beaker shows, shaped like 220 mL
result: 600 mL
